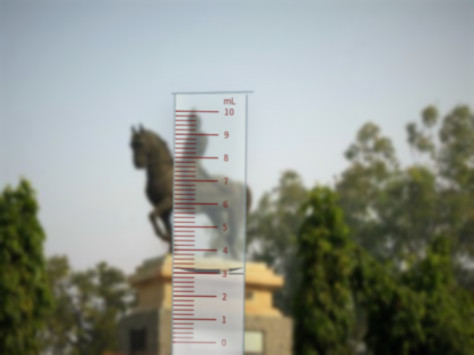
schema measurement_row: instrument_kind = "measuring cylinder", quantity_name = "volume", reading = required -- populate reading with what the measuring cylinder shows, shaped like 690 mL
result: 3 mL
